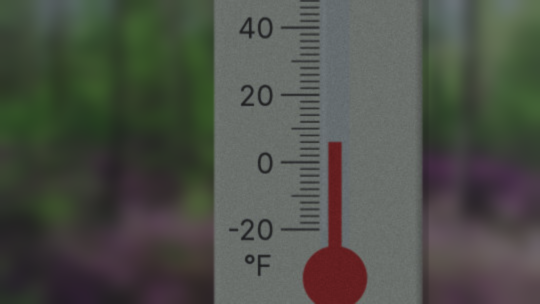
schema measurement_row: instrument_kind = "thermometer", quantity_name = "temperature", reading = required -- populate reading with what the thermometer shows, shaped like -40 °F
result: 6 °F
